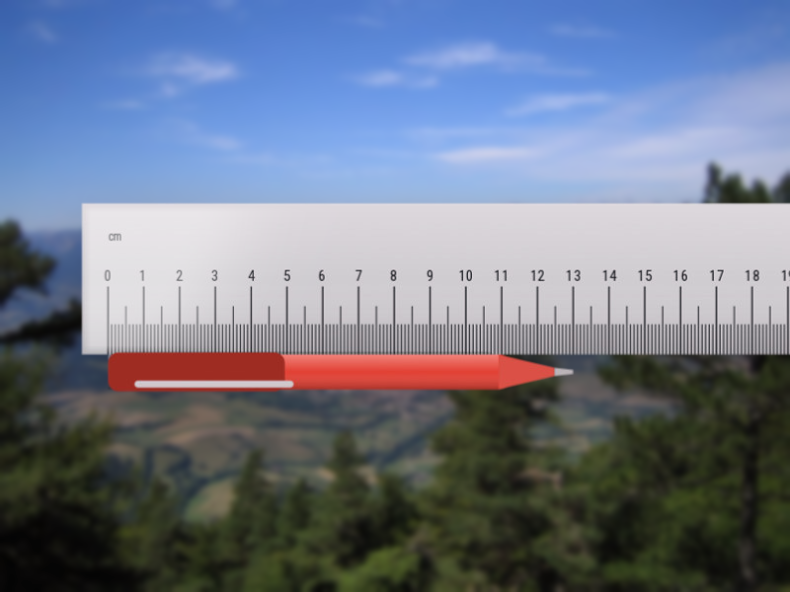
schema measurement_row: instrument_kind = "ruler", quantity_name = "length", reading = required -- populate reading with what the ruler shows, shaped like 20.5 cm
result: 13 cm
